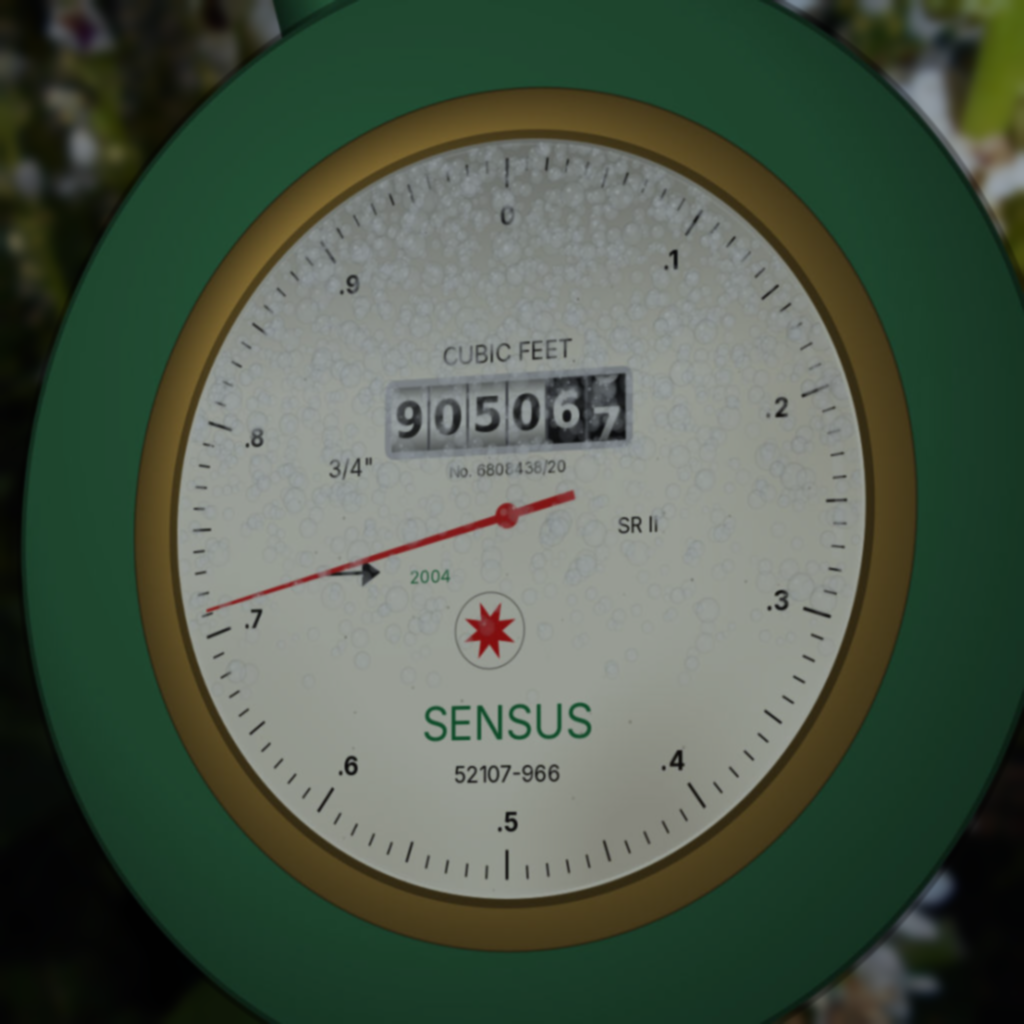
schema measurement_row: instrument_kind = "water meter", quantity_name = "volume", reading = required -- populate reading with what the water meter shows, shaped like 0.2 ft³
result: 905066.71 ft³
